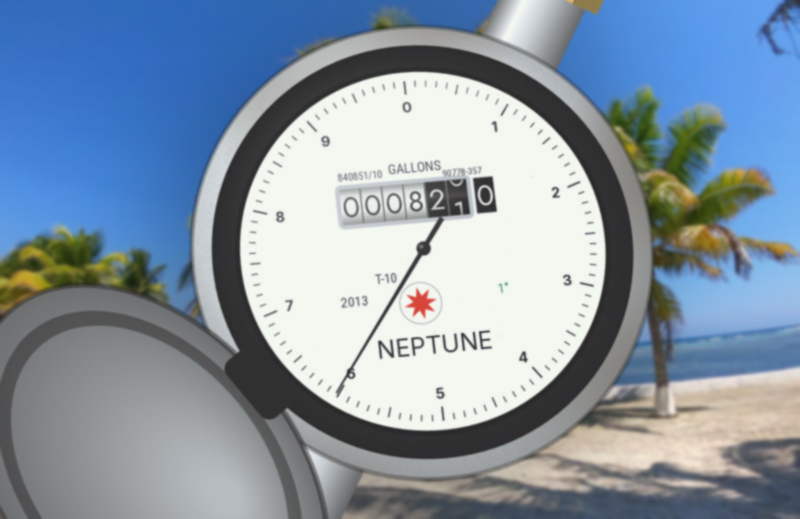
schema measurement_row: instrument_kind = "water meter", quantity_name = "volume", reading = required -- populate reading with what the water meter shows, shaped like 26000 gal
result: 8206.0 gal
